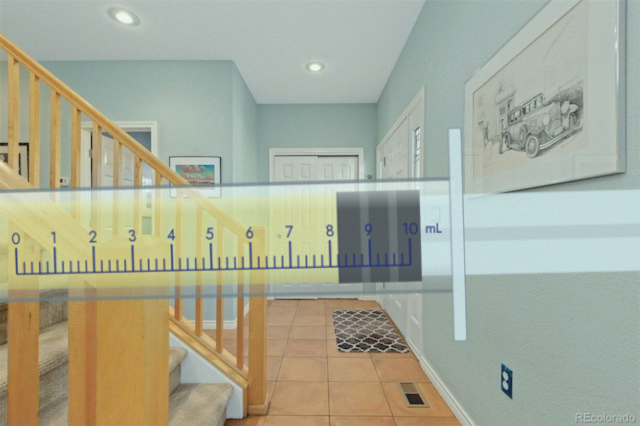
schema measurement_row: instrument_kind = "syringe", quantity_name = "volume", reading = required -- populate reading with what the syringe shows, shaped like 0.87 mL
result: 8.2 mL
